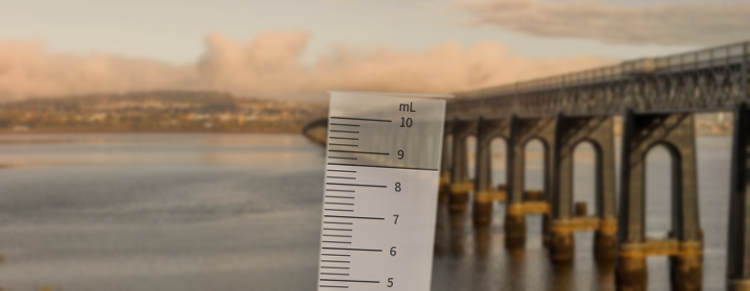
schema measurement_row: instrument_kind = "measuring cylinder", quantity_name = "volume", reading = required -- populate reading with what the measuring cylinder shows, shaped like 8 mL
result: 8.6 mL
